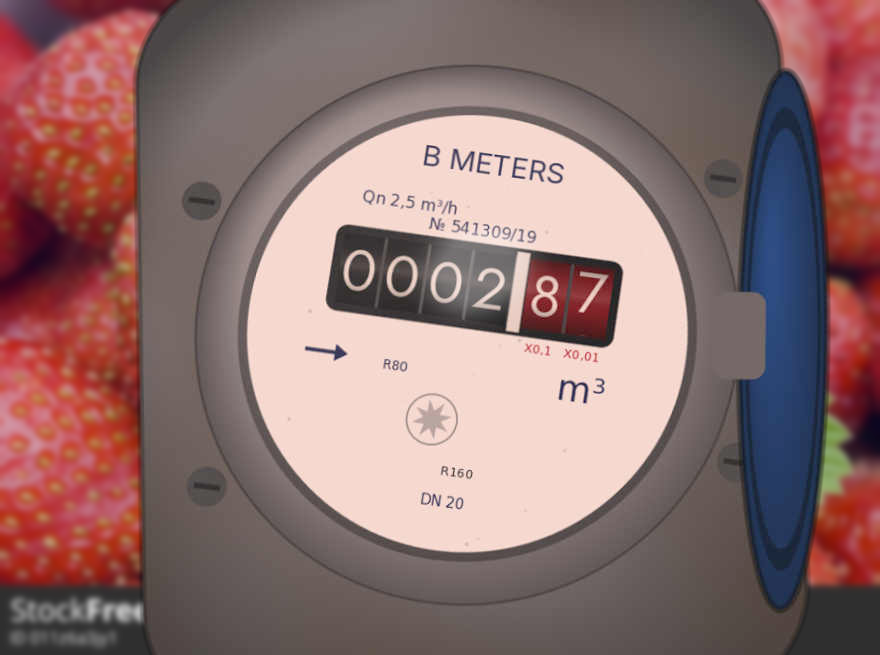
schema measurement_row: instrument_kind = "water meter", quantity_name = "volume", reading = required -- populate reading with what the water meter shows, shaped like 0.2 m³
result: 2.87 m³
